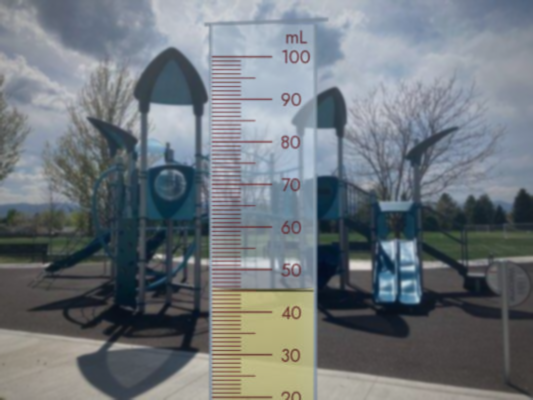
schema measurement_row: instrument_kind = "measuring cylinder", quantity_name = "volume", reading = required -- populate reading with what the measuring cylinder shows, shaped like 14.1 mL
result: 45 mL
